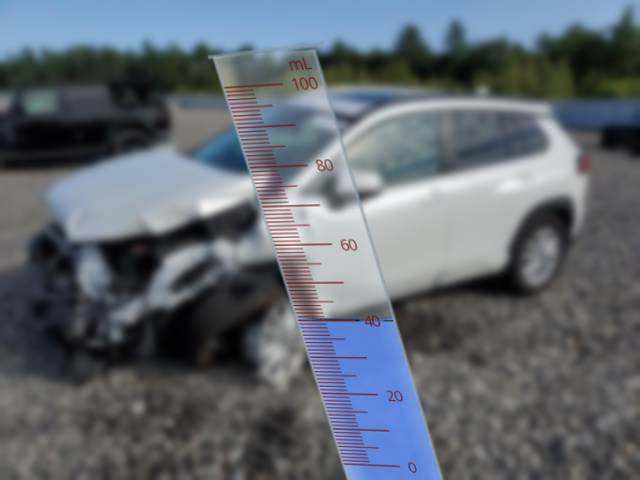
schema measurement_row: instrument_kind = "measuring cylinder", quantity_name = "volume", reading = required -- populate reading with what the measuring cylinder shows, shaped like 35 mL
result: 40 mL
